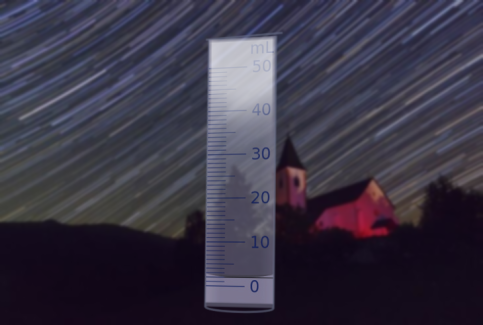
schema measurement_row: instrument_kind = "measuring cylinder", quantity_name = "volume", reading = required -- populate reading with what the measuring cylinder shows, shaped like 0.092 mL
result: 2 mL
